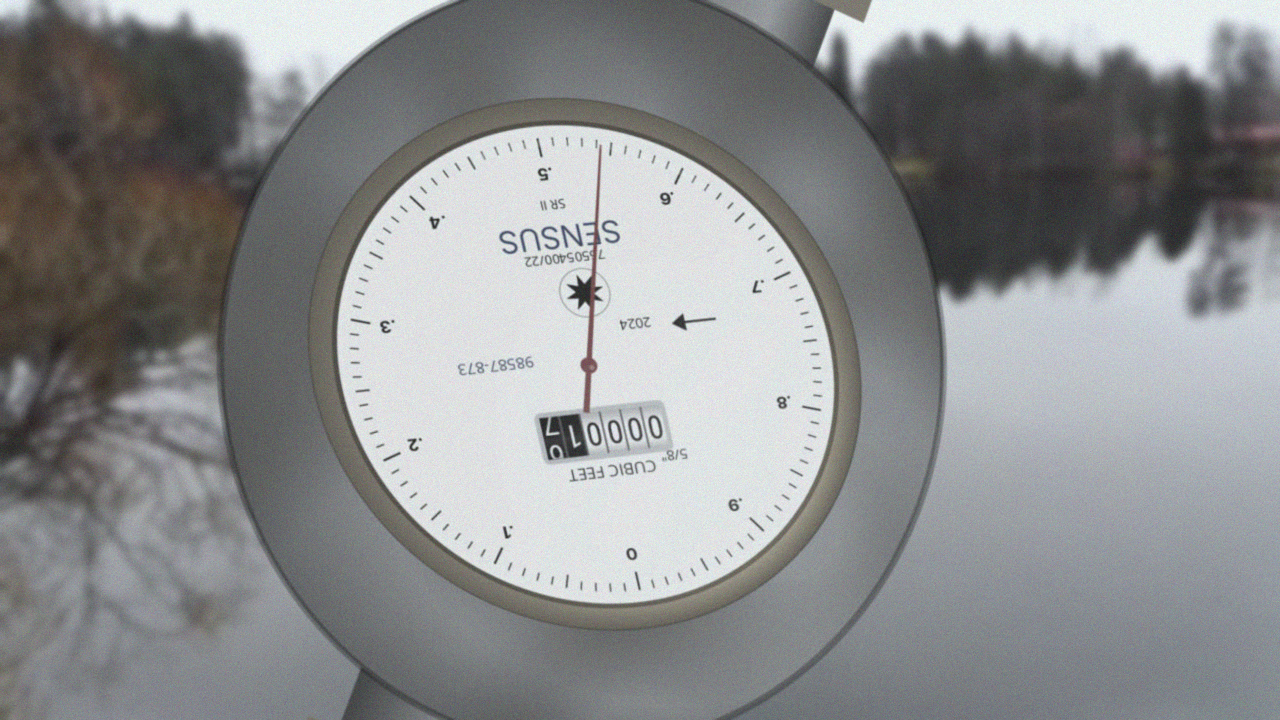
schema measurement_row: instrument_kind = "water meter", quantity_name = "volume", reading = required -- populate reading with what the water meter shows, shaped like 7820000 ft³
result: 16.54 ft³
